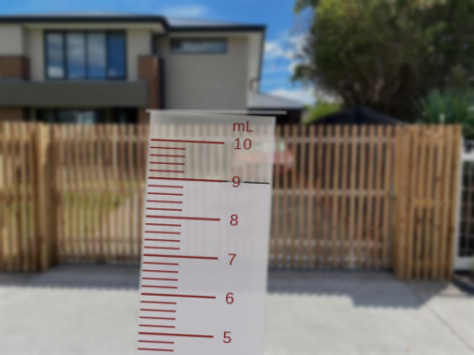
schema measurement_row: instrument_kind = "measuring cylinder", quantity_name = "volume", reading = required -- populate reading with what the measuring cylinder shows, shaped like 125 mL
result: 9 mL
